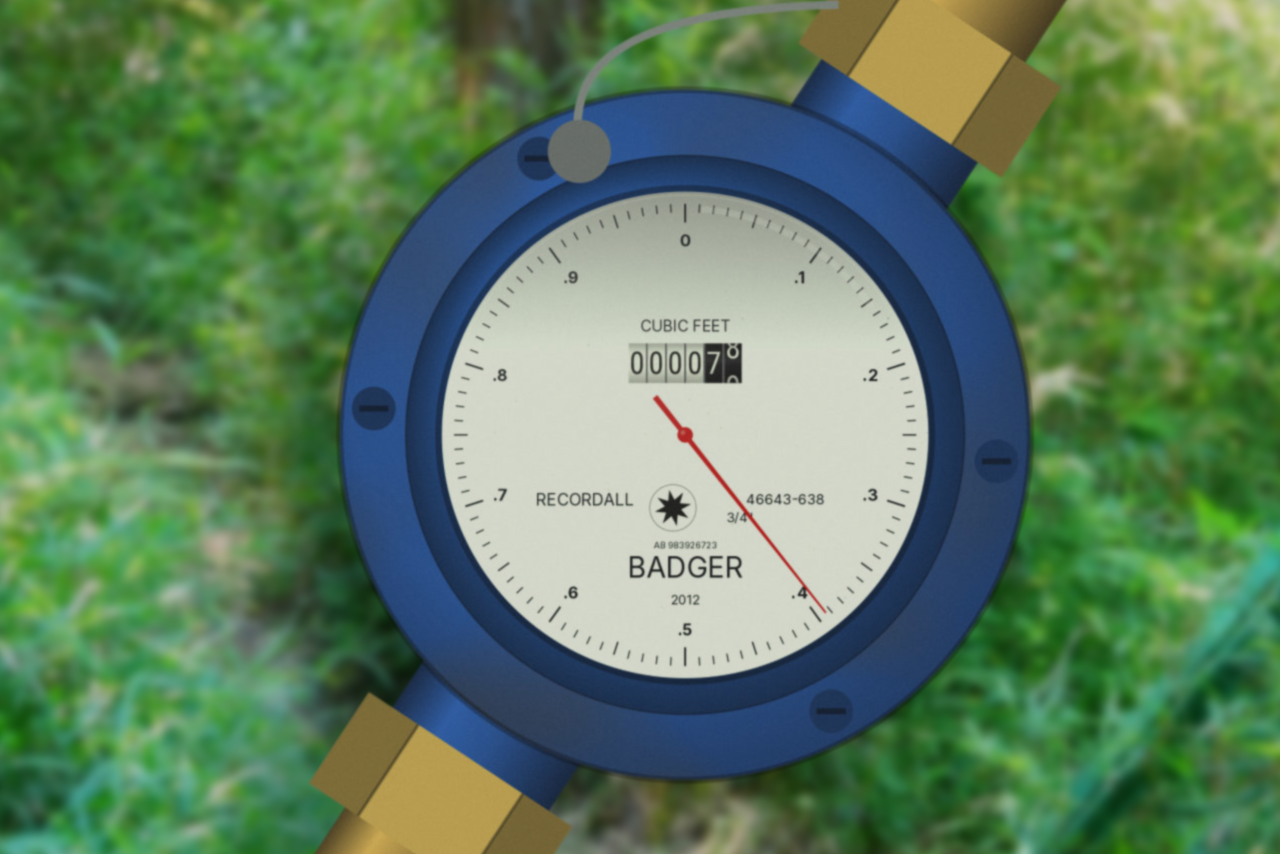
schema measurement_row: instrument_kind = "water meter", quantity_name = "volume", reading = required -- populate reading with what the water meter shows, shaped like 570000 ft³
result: 78.39 ft³
